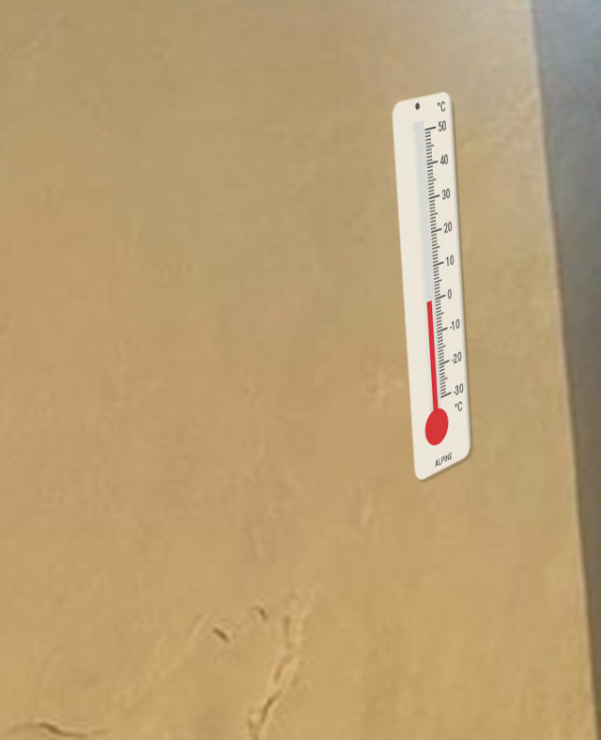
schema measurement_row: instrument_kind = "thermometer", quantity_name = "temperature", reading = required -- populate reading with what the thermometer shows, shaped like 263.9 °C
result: 0 °C
